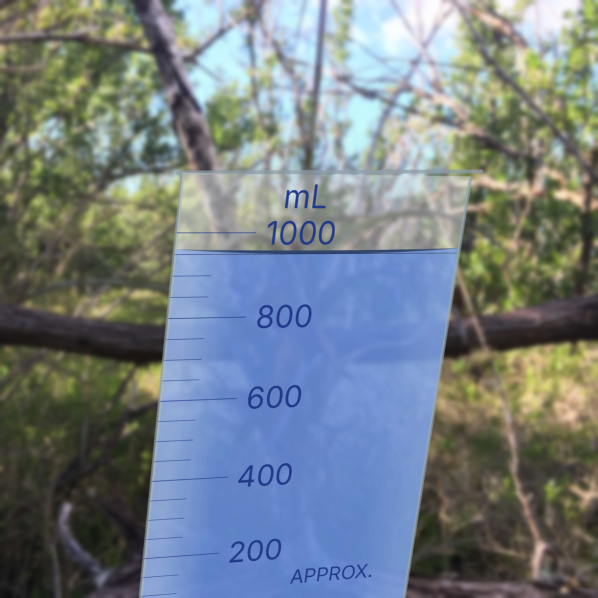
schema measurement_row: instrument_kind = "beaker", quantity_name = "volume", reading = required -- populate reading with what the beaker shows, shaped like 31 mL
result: 950 mL
